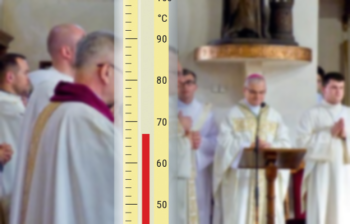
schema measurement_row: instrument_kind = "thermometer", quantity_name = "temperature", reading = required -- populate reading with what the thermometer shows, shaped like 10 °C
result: 67 °C
